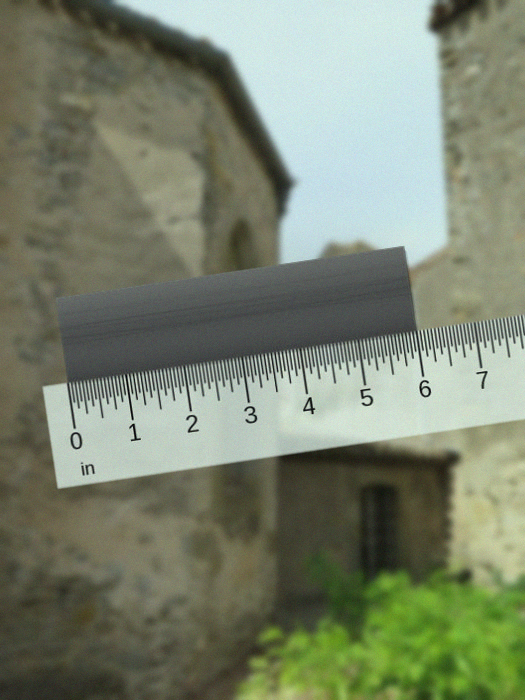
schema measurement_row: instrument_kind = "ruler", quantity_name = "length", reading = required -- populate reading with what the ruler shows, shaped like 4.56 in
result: 6 in
